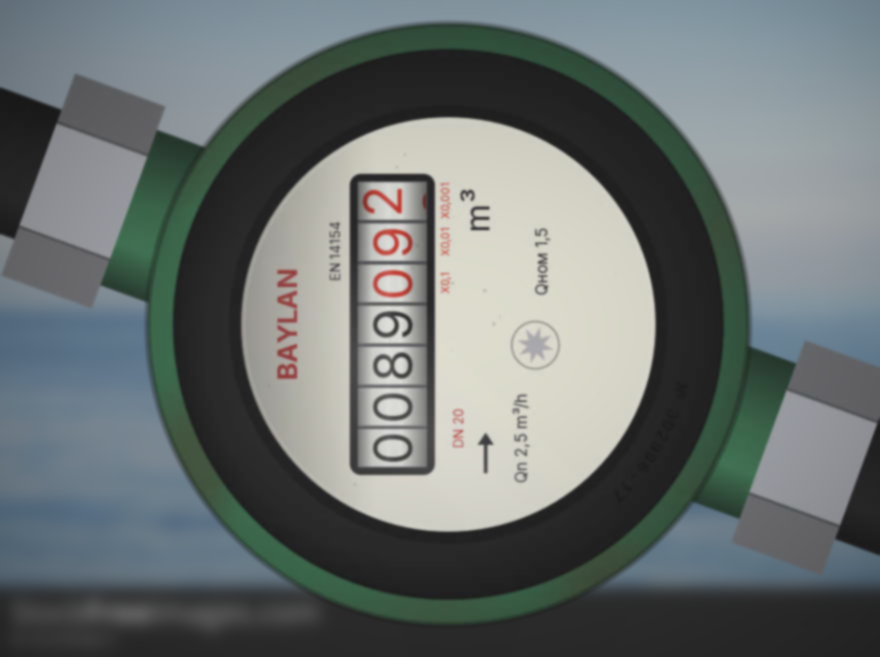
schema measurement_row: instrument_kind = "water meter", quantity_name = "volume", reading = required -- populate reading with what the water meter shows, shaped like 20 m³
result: 89.092 m³
